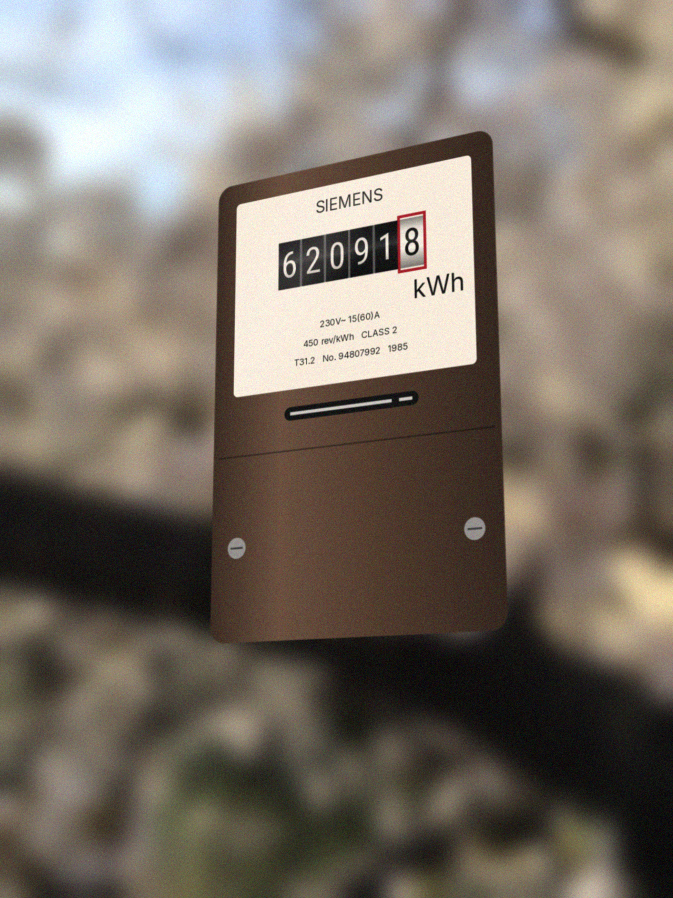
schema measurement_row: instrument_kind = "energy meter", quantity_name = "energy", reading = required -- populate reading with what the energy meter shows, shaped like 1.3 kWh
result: 62091.8 kWh
